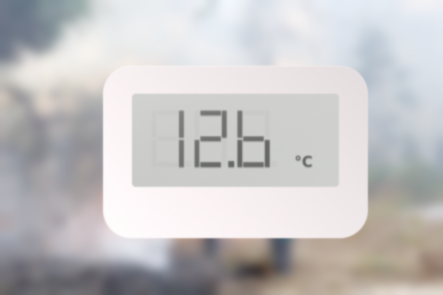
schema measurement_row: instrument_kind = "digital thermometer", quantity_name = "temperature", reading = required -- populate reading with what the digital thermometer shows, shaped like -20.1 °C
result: 12.6 °C
